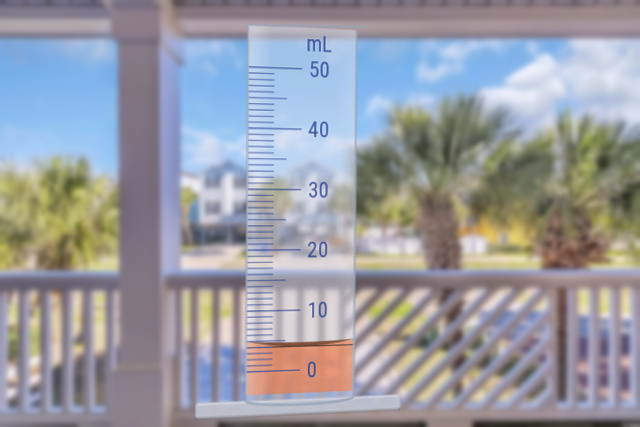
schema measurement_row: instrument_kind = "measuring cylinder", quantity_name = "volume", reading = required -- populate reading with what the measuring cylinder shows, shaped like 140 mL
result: 4 mL
